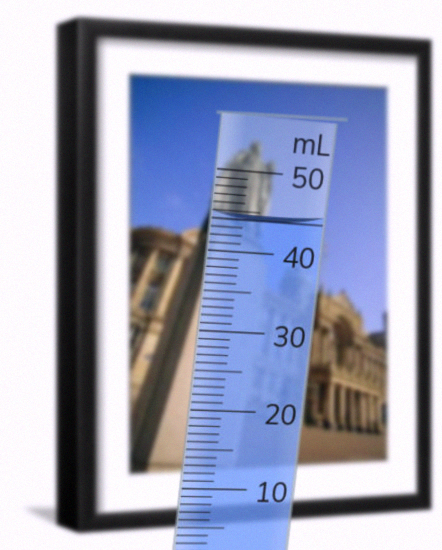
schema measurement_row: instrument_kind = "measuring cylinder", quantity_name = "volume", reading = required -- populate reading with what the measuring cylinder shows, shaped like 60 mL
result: 44 mL
